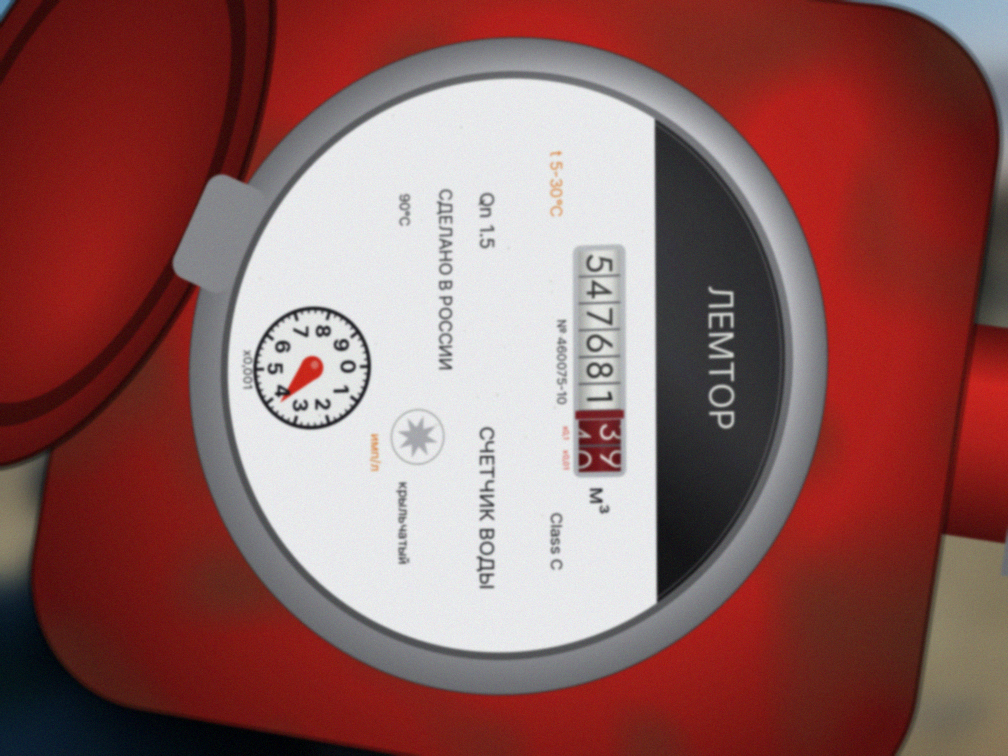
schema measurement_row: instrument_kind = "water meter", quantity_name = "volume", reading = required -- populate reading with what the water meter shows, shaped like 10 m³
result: 547681.393 m³
